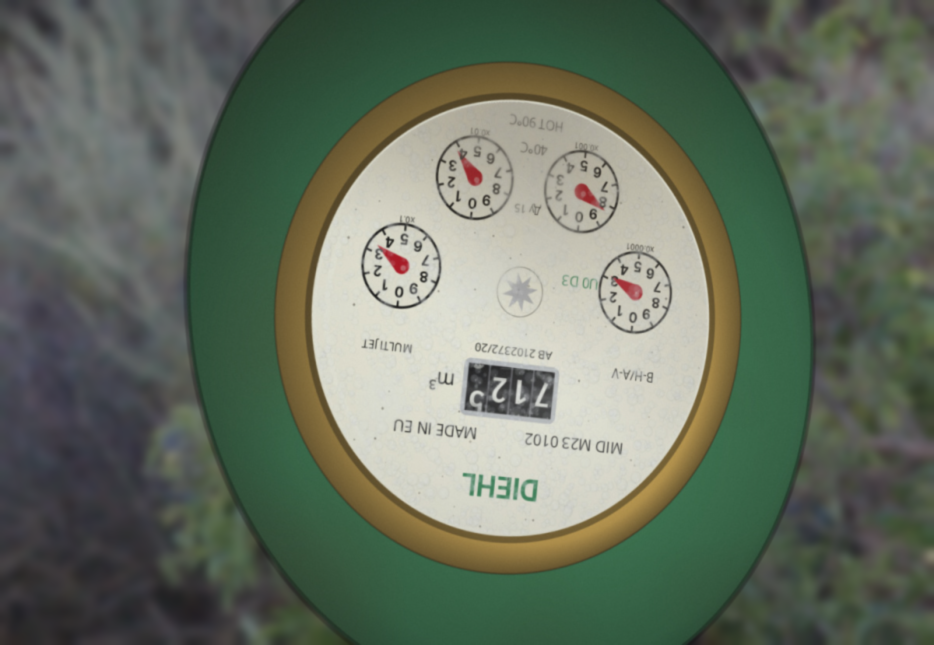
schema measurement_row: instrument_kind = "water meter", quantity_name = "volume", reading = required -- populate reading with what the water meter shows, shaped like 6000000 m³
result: 7125.3383 m³
